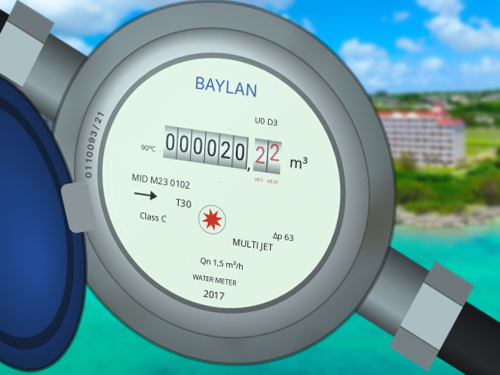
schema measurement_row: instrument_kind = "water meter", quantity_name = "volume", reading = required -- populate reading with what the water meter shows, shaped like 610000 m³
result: 20.22 m³
